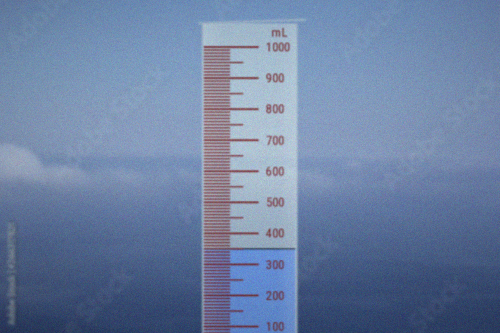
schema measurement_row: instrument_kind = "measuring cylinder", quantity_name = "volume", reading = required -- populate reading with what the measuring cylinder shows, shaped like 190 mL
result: 350 mL
